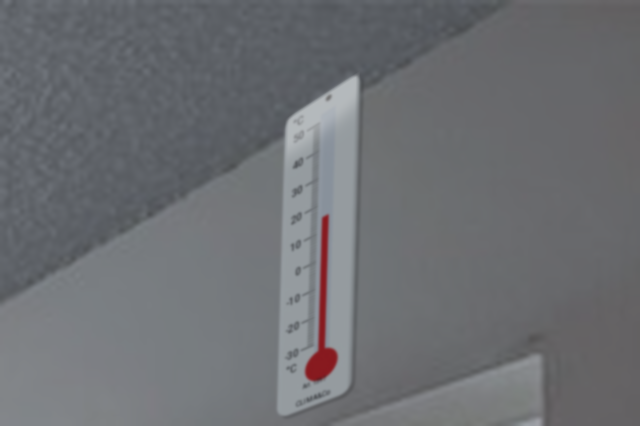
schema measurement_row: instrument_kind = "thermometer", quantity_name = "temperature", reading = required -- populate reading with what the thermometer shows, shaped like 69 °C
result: 15 °C
